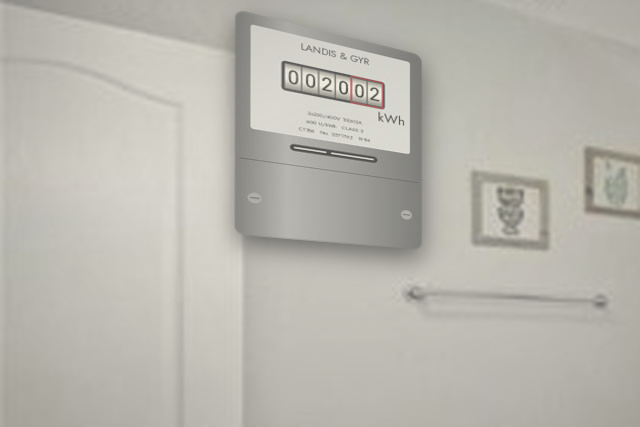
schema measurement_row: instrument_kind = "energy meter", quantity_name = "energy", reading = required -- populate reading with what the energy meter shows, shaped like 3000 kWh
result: 20.02 kWh
